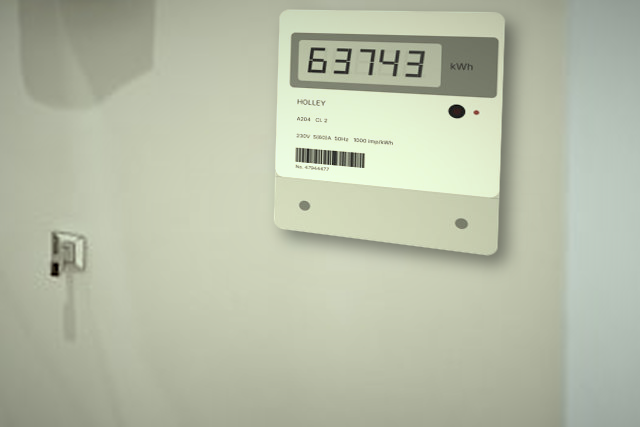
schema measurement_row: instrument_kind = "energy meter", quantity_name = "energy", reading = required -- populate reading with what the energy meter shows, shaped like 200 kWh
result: 63743 kWh
